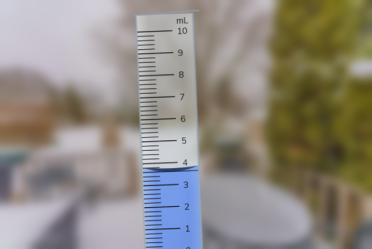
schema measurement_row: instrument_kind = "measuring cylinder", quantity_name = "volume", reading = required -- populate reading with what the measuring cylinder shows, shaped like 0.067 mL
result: 3.6 mL
